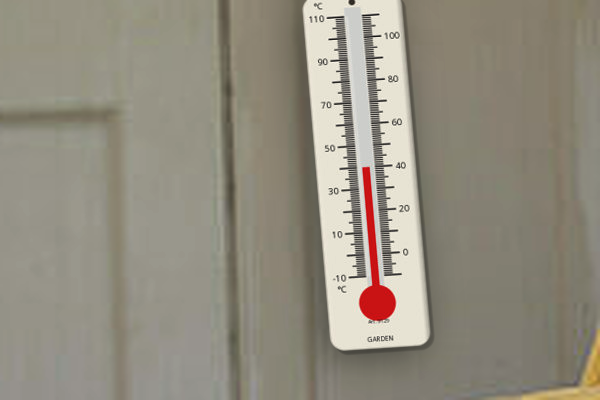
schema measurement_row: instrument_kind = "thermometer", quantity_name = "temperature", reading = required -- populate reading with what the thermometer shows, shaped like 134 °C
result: 40 °C
